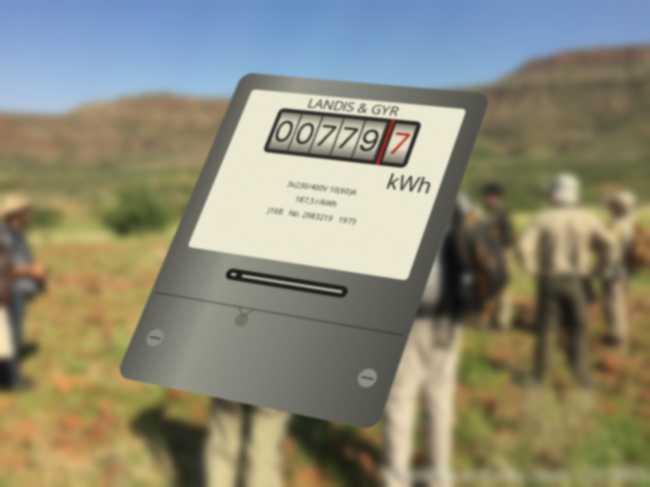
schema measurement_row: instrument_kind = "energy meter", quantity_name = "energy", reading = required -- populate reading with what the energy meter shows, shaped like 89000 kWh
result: 779.7 kWh
